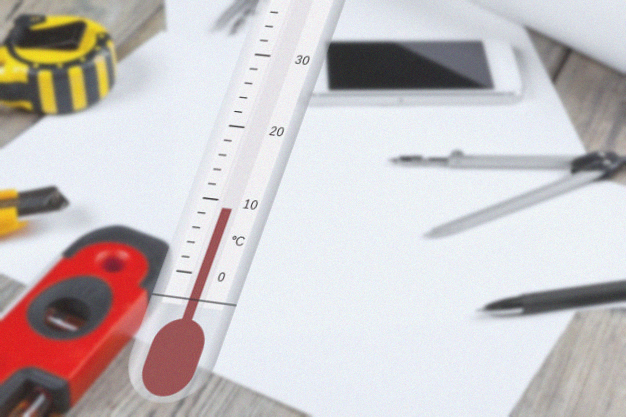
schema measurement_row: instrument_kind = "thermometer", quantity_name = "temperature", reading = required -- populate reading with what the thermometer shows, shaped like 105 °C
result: 9 °C
